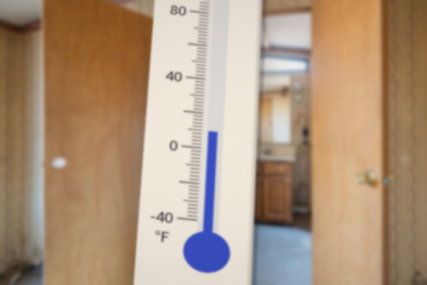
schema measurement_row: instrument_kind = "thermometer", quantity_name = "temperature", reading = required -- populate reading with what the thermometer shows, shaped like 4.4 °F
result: 10 °F
